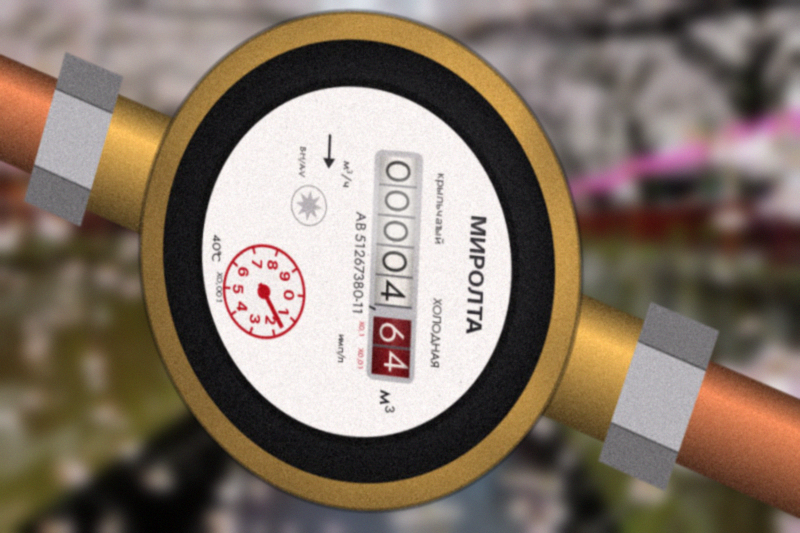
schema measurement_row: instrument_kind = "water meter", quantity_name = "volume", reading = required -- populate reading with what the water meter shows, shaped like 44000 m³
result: 4.641 m³
